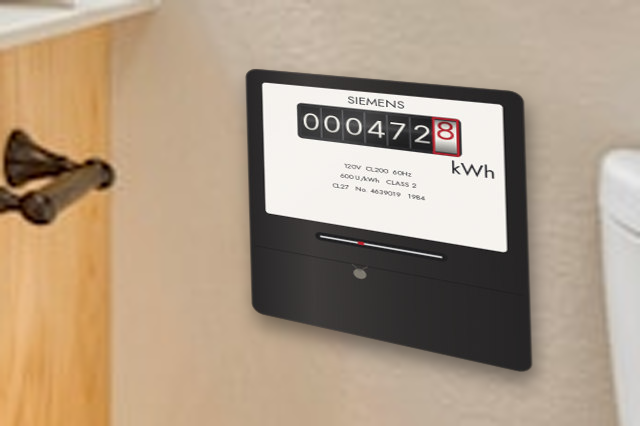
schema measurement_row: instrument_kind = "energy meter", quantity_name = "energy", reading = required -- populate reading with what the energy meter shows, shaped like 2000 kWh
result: 472.8 kWh
